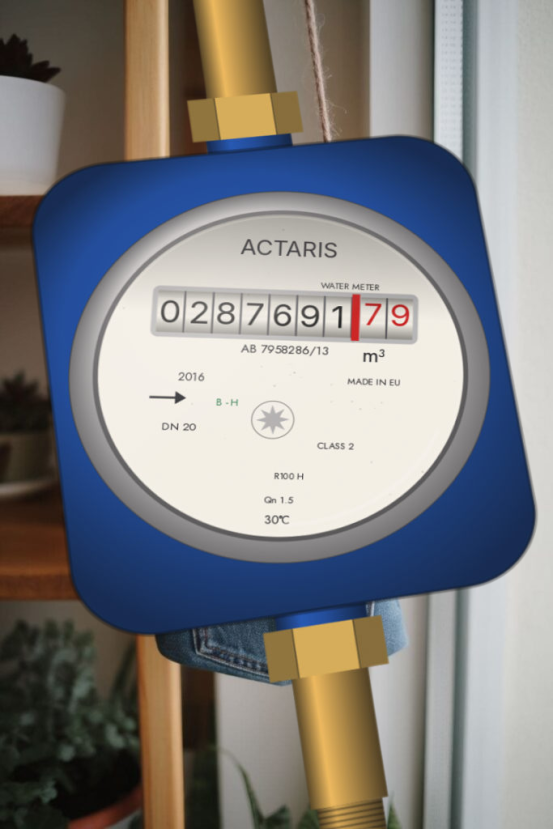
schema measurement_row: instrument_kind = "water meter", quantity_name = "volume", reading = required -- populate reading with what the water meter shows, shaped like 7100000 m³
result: 287691.79 m³
